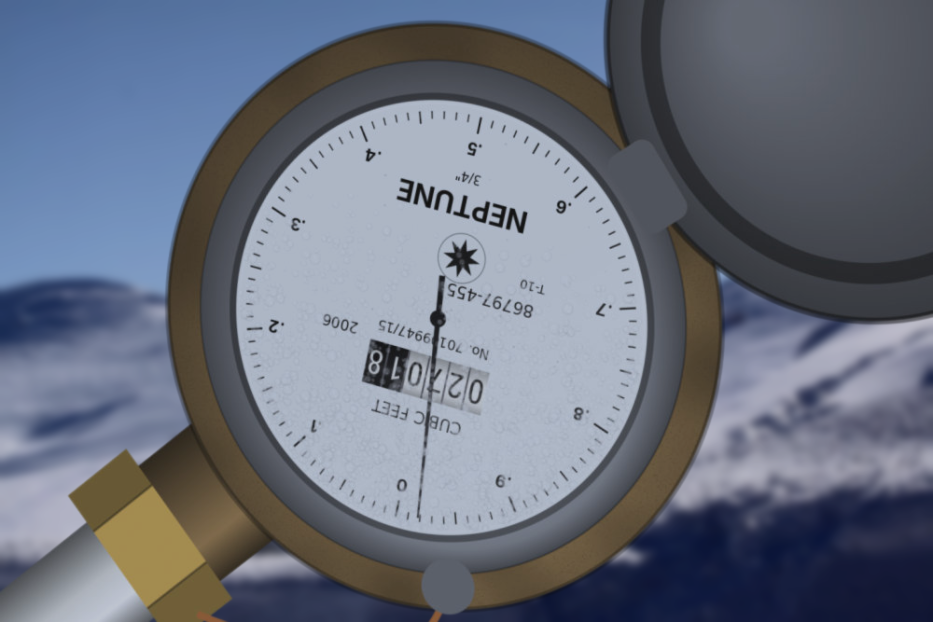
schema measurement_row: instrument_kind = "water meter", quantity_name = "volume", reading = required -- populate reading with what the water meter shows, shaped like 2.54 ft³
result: 27017.98 ft³
